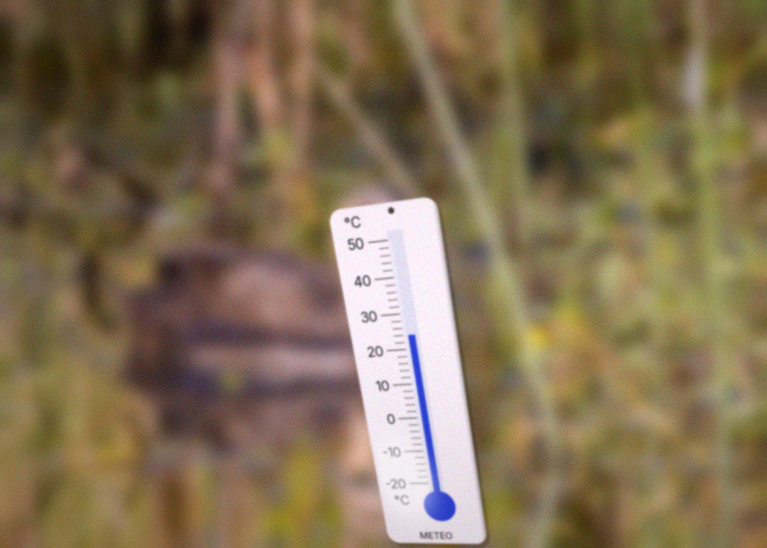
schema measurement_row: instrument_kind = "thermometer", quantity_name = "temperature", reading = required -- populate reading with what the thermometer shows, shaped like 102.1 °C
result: 24 °C
